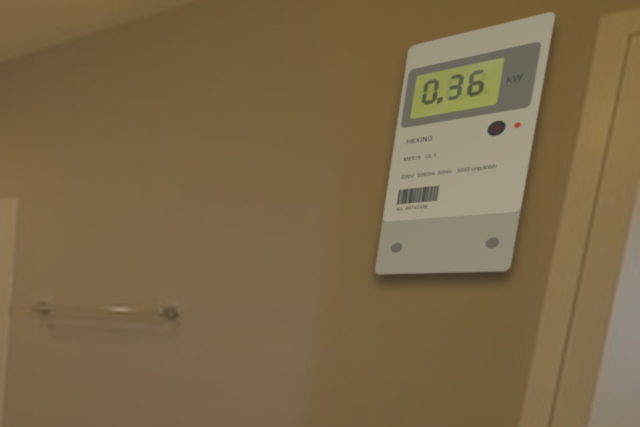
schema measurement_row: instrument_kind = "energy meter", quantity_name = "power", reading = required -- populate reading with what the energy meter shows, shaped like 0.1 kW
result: 0.36 kW
